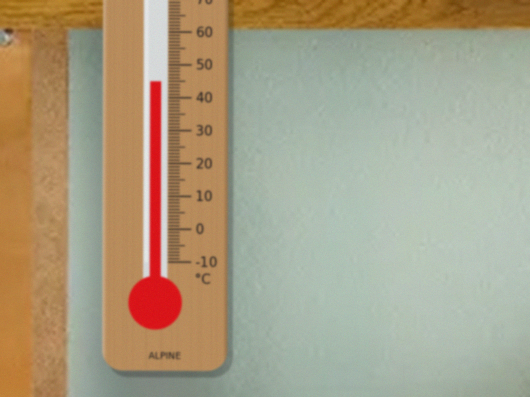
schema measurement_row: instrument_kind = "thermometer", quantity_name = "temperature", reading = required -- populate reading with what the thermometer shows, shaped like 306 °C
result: 45 °C
